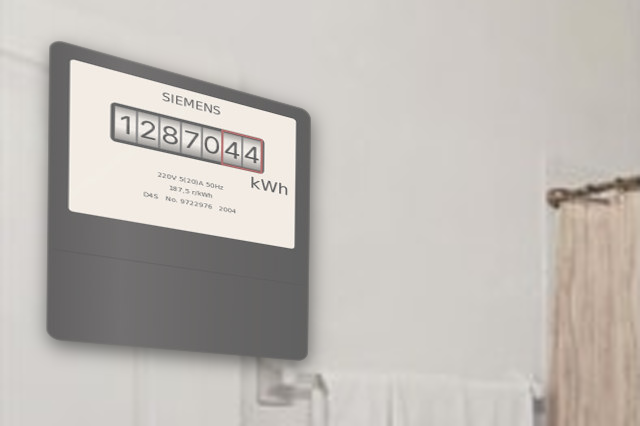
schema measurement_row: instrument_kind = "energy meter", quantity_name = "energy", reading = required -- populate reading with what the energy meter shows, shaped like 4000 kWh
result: 12870.44 kWh
